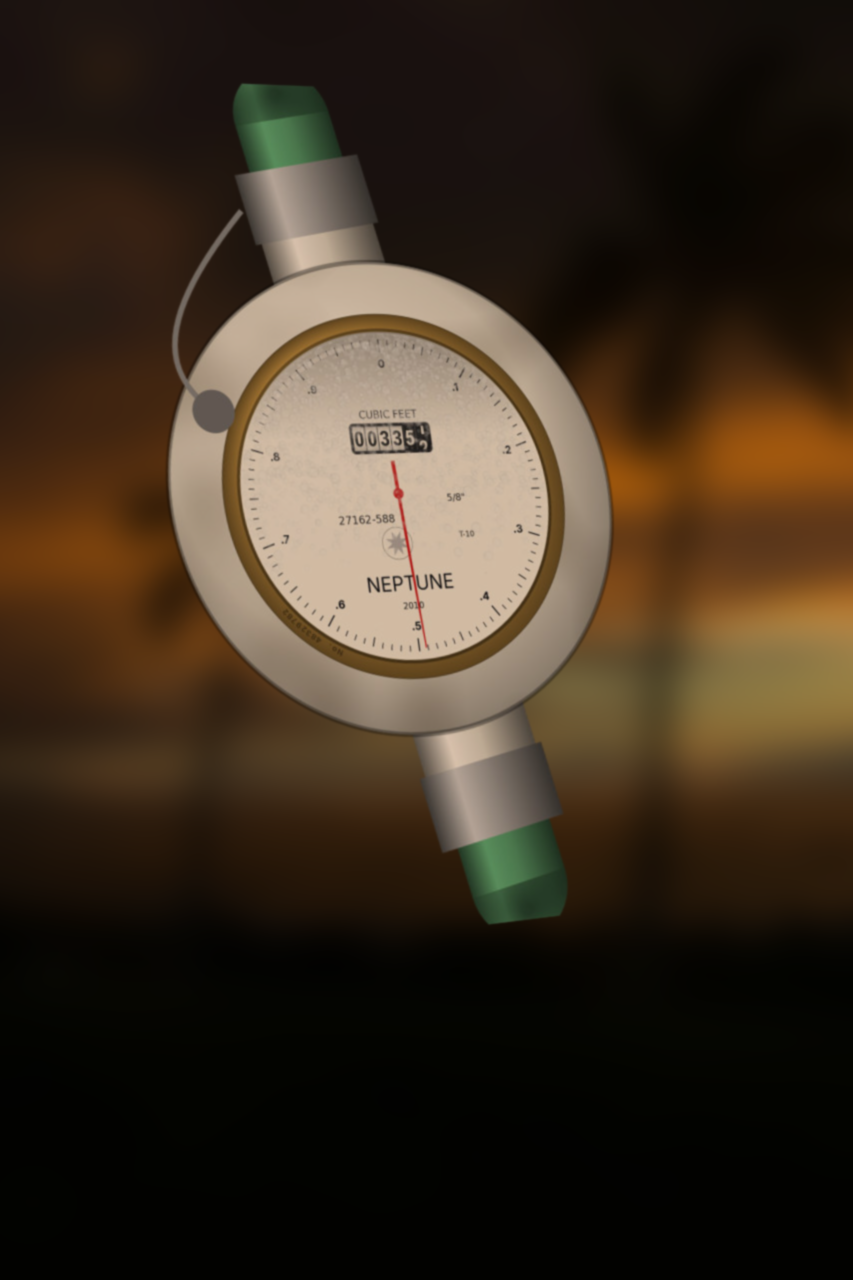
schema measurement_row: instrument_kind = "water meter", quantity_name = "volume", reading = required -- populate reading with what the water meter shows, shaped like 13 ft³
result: 3351.49 ft³
